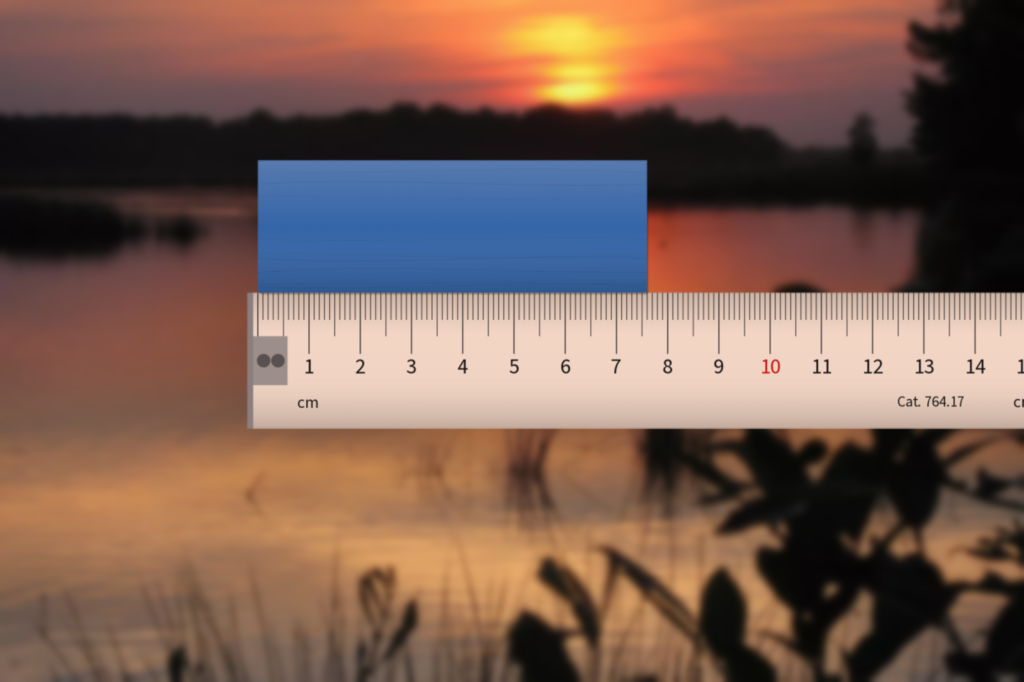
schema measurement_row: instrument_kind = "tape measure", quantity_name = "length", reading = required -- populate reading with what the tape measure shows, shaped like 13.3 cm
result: 7.6 cm
